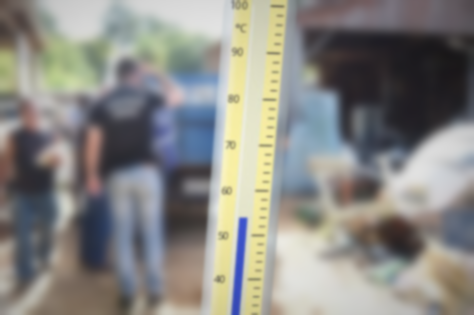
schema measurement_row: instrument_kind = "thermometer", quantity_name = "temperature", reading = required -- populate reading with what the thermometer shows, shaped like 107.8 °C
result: 54 °C
